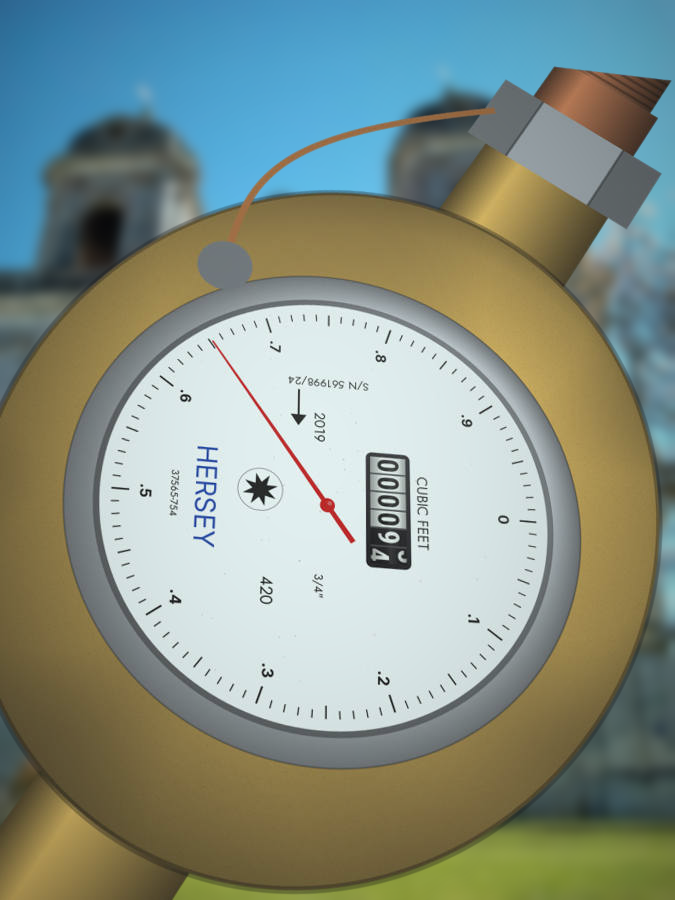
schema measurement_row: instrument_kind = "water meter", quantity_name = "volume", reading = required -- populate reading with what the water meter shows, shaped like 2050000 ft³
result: 93.65 ft³
